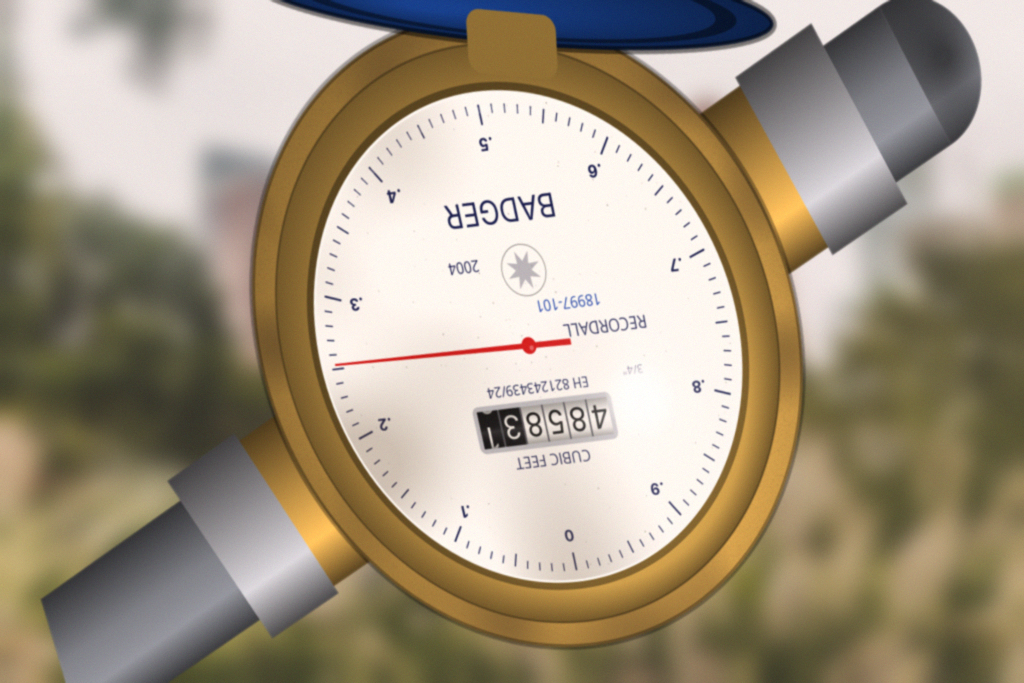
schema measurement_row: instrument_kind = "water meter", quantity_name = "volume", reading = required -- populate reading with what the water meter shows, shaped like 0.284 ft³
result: 485831.25 ft³
